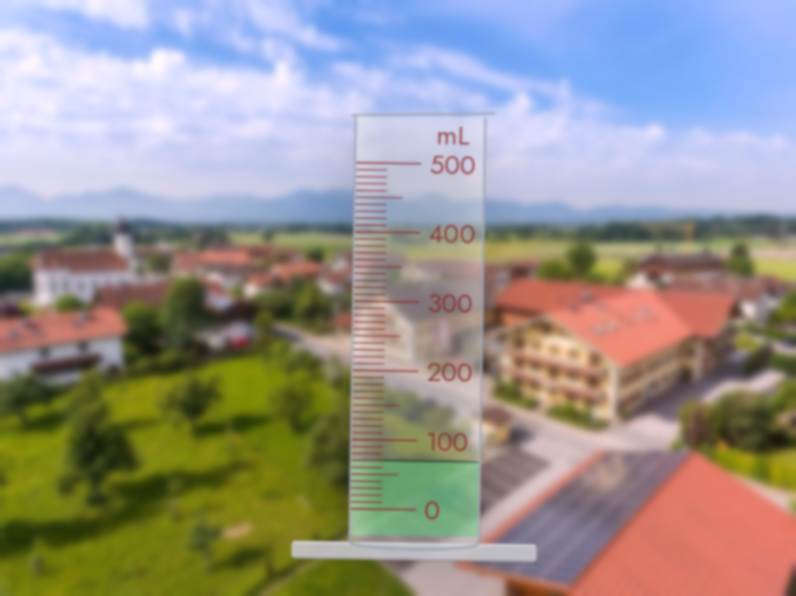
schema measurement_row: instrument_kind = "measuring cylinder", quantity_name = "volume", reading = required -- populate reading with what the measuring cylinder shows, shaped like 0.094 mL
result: 70 mL
